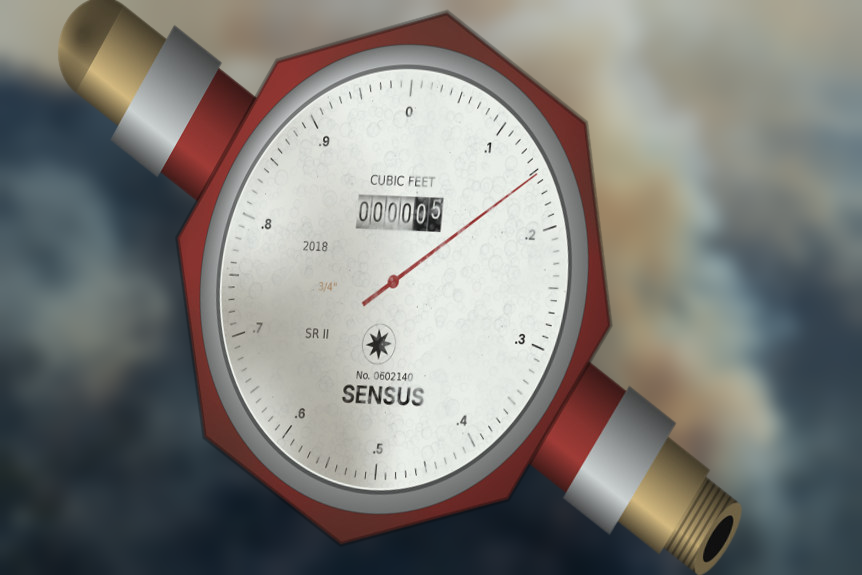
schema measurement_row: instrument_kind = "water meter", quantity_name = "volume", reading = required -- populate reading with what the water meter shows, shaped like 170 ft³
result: 5.15 ft³
